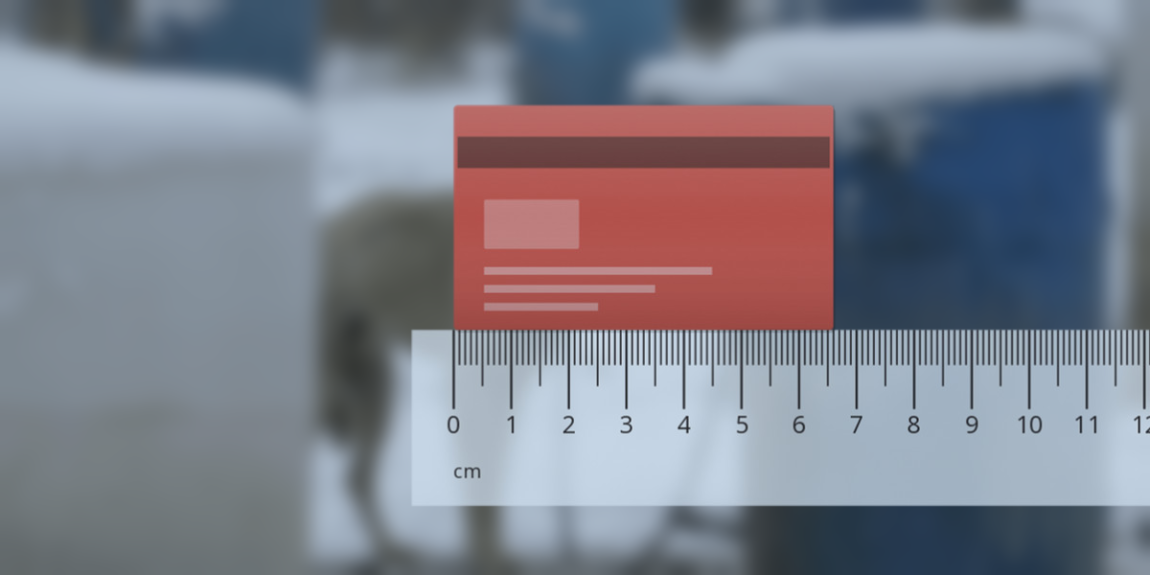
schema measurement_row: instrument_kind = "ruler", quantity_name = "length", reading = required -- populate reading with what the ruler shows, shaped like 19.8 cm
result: 6.6 cm
